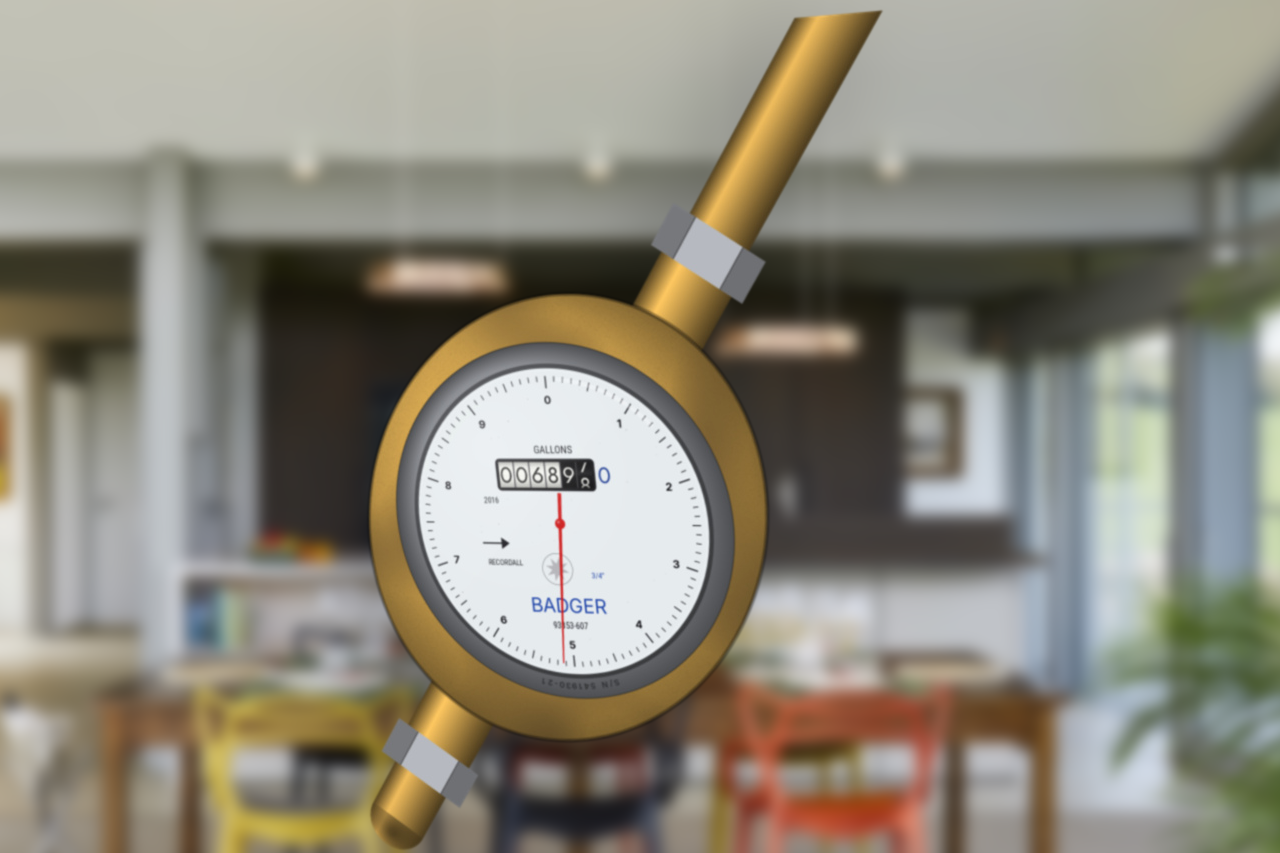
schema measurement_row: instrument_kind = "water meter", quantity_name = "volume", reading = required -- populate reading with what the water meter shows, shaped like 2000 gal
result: 68975.1 gal
